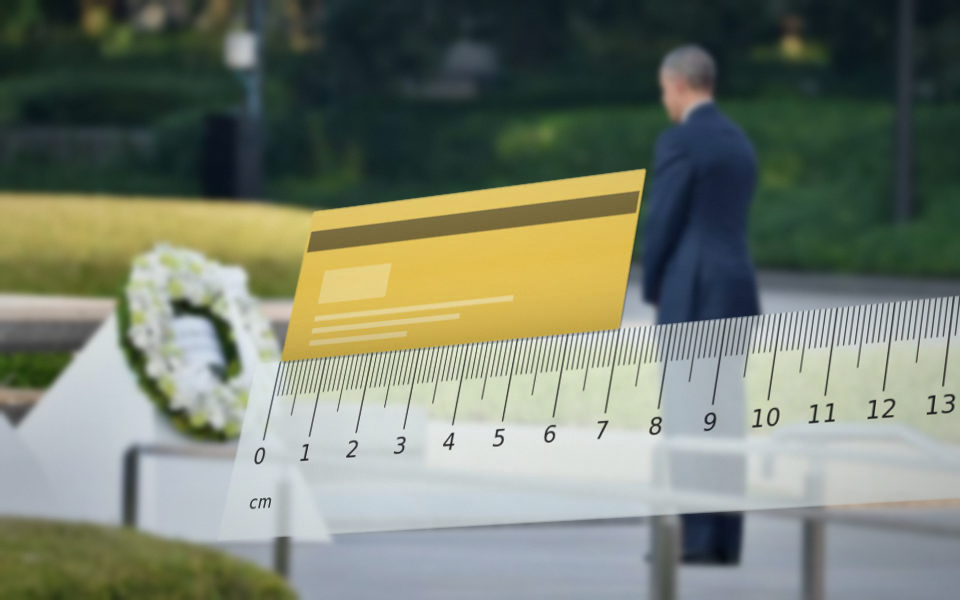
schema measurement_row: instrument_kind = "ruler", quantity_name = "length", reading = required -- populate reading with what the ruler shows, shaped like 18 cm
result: 7 cm
